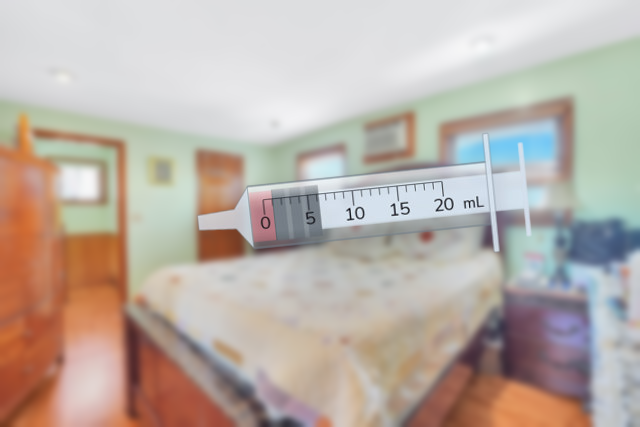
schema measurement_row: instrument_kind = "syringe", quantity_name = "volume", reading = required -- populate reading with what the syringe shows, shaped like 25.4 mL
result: 1 mL
